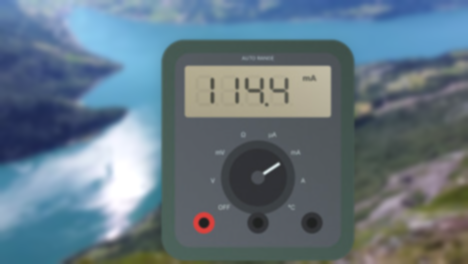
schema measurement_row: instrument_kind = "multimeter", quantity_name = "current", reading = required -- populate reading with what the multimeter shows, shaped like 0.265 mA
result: 114.4 mA
